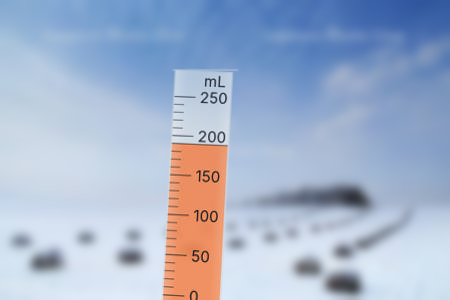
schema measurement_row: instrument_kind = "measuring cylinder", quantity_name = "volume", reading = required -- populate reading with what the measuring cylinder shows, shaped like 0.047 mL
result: 190 mL
